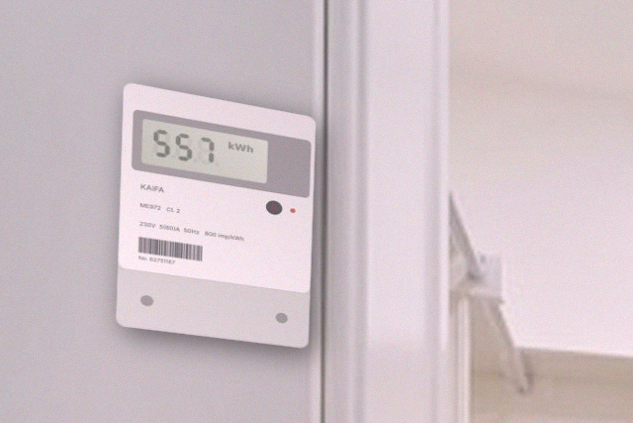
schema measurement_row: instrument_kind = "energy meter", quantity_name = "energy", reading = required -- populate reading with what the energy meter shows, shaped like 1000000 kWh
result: 557 kWh
